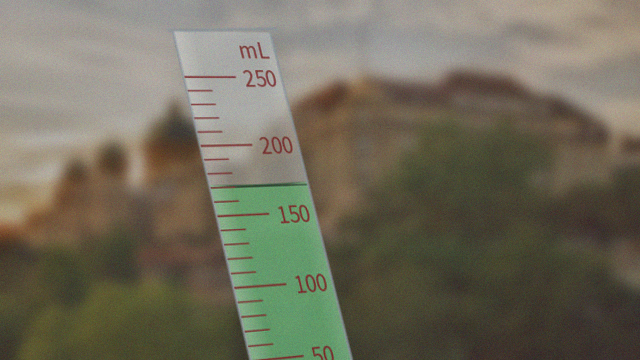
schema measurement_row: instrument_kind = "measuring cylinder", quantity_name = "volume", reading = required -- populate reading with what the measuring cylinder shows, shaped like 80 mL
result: 170 mL
